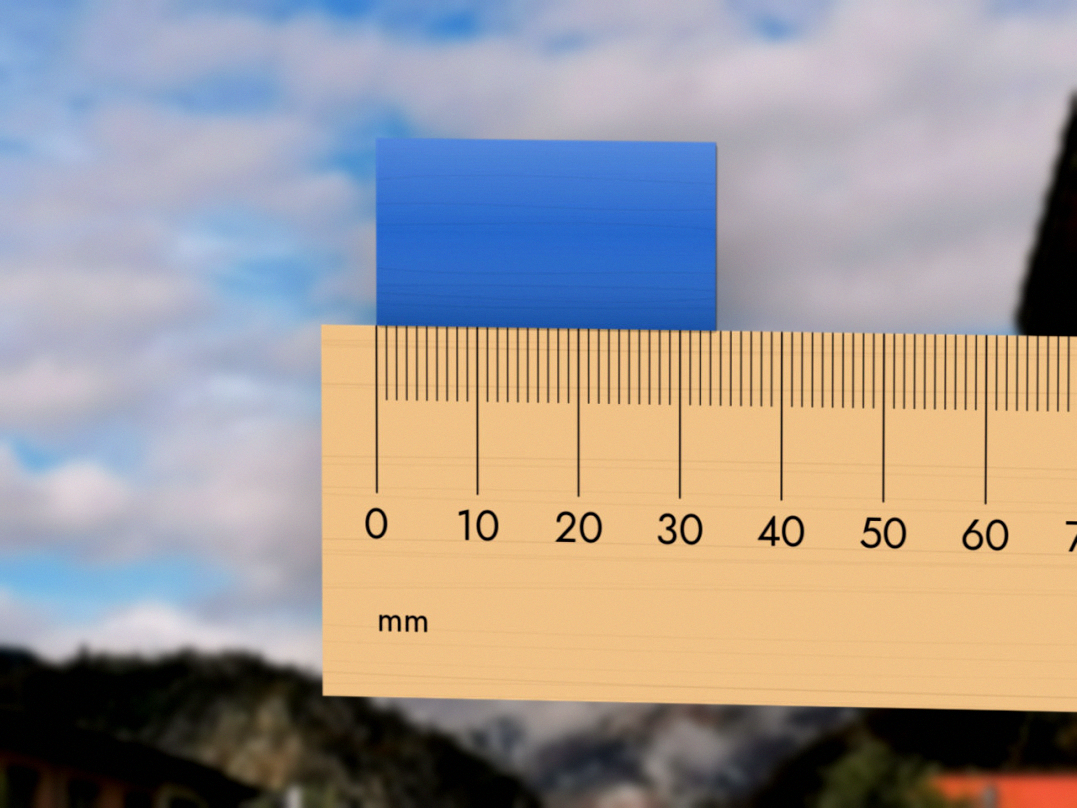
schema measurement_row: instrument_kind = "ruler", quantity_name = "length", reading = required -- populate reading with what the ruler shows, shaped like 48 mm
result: 33.5 mm
